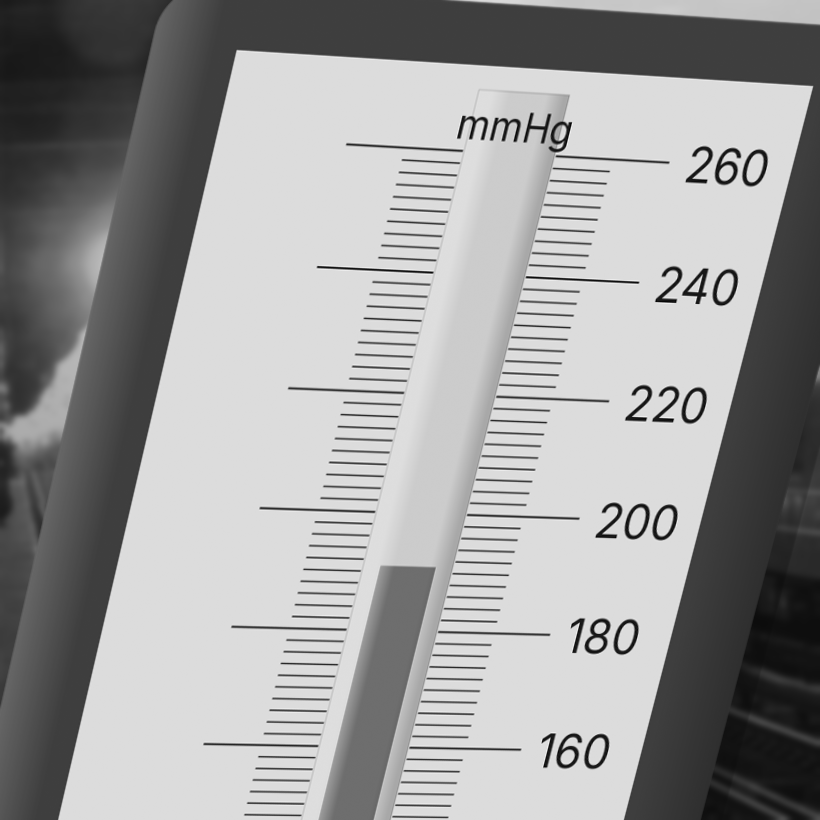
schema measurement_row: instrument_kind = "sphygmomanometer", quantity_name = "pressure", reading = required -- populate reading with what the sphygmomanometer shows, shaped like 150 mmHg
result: 191 mmHg
